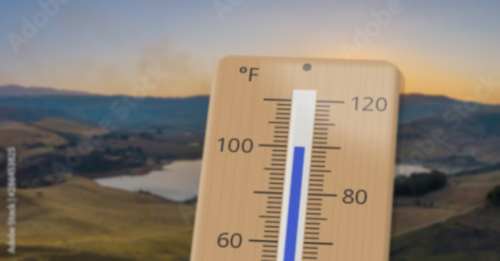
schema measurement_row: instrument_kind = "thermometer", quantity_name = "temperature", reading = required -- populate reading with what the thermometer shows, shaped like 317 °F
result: 100 °F
